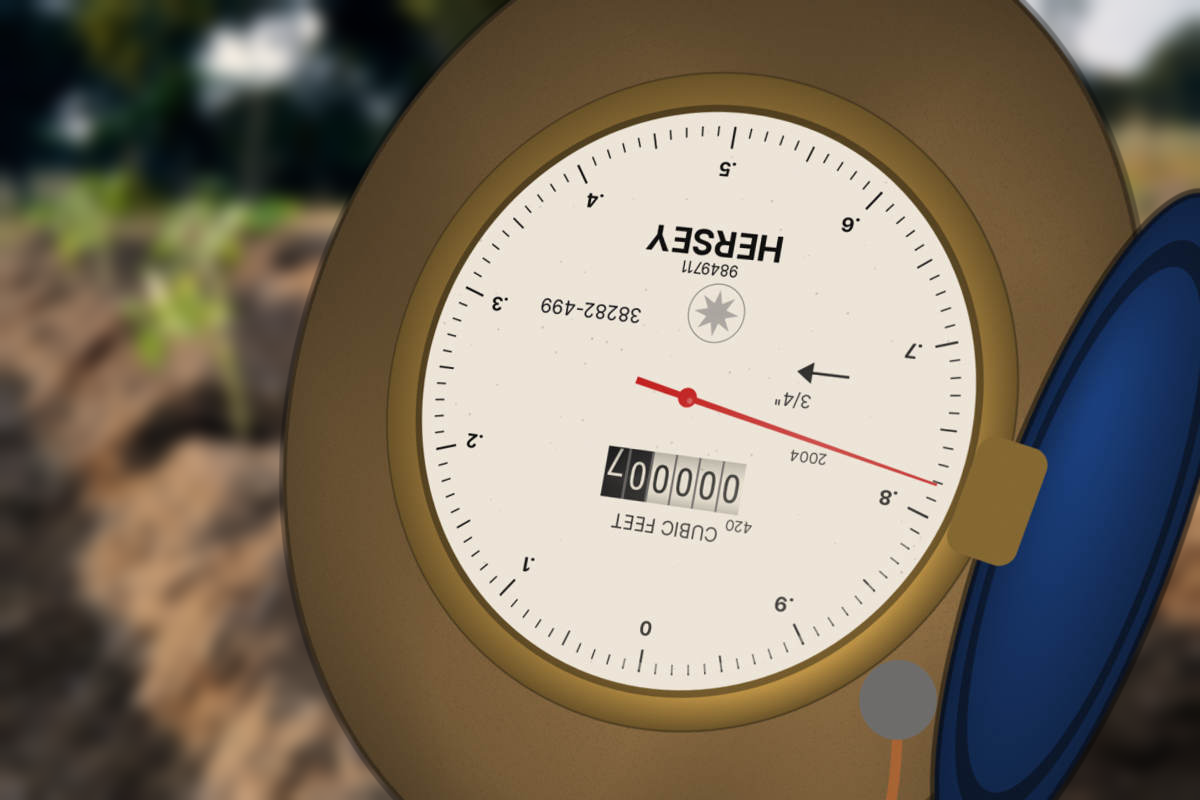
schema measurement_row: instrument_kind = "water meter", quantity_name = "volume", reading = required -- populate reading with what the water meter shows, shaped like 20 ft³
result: 6.78 ft³
